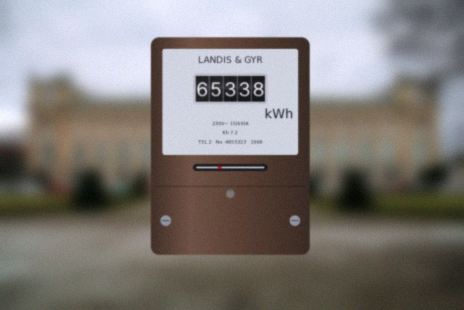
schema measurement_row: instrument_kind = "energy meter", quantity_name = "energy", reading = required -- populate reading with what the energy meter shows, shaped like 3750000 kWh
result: 65338 kWh
